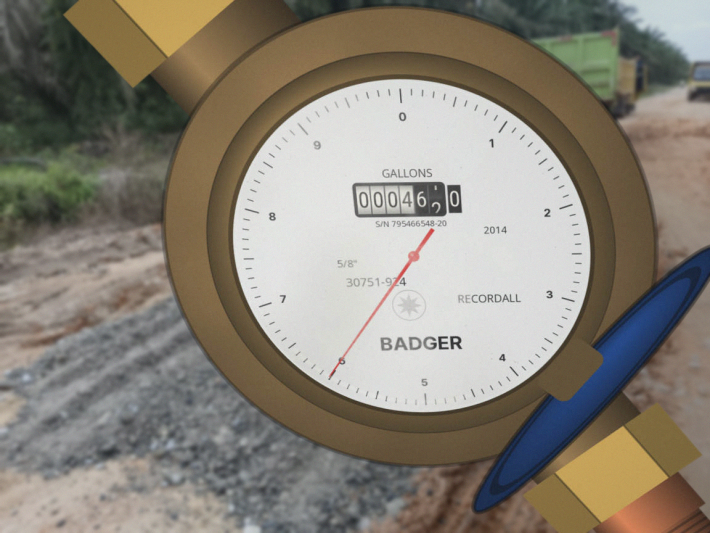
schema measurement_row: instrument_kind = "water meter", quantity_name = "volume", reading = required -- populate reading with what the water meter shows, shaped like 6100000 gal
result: 4616.0 gal
